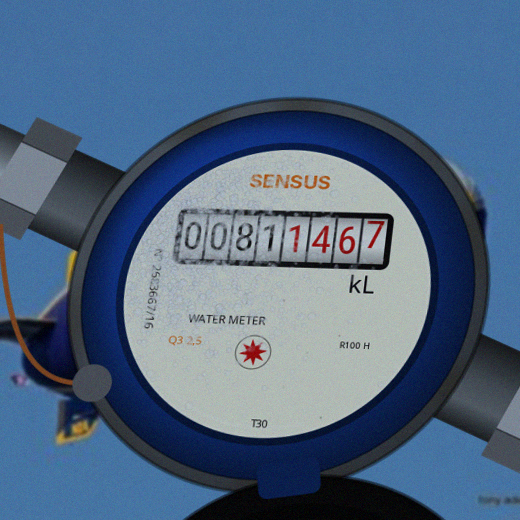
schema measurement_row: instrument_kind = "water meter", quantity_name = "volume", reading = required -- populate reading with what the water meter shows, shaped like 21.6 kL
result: 81.1467 kL
